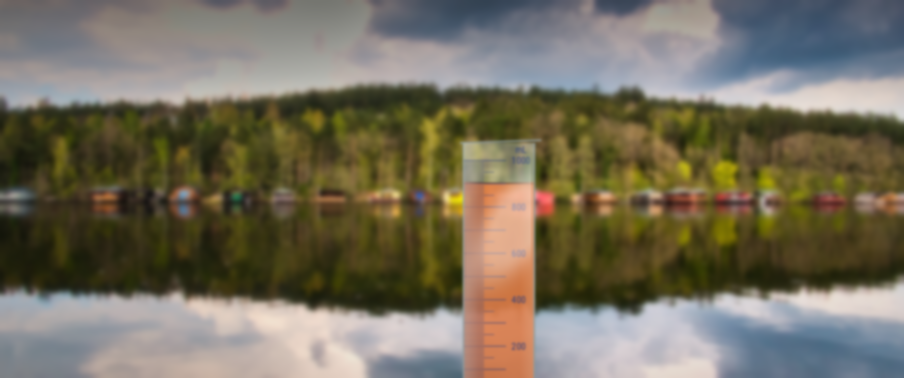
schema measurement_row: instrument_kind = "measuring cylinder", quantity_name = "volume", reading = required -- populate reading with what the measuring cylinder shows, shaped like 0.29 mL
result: 900 mL
